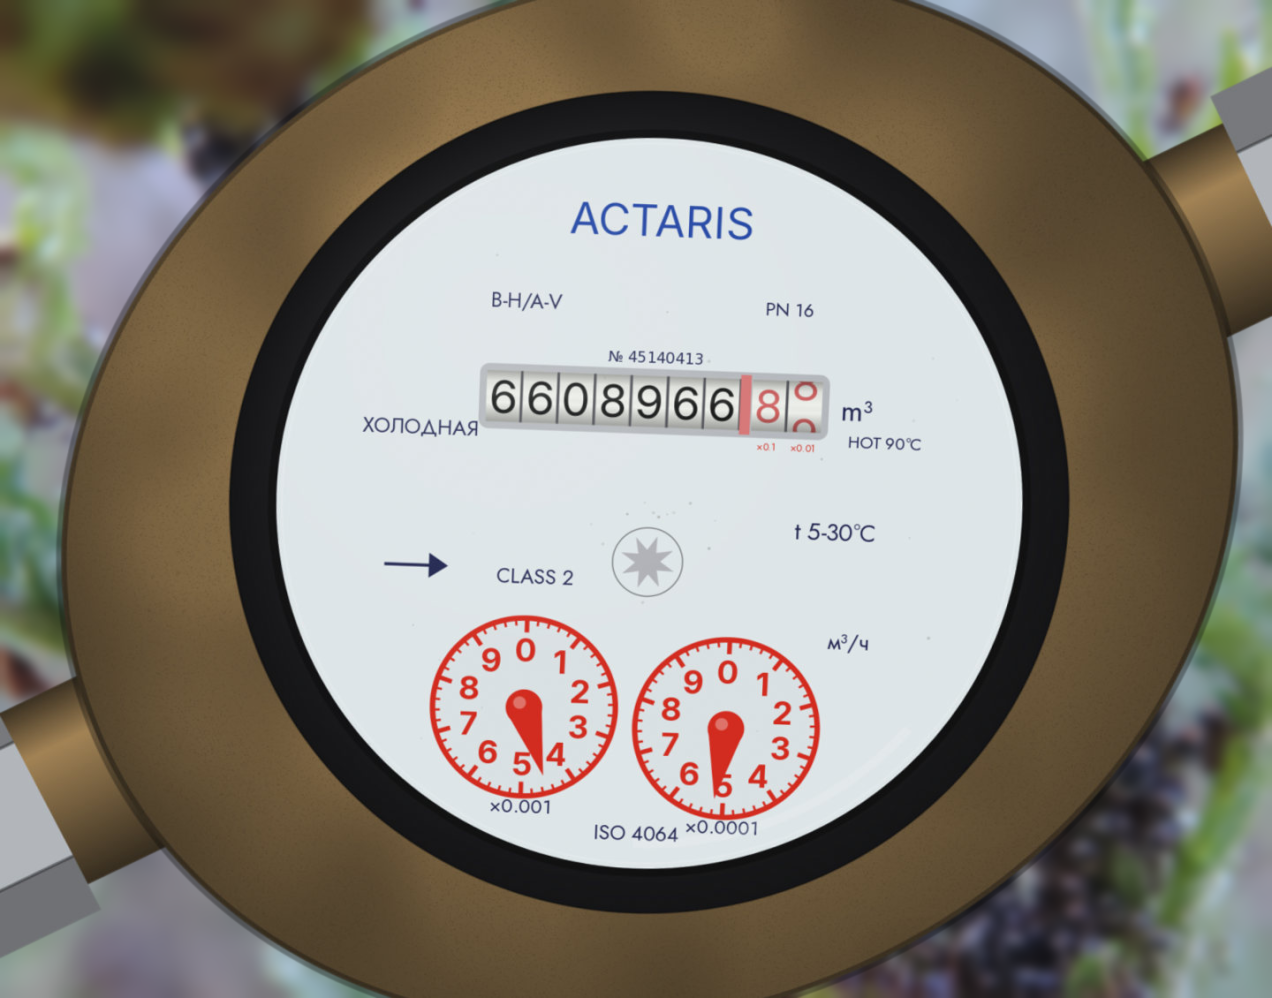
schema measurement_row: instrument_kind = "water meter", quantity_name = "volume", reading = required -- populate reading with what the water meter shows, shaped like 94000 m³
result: 6608966.8845 m³
